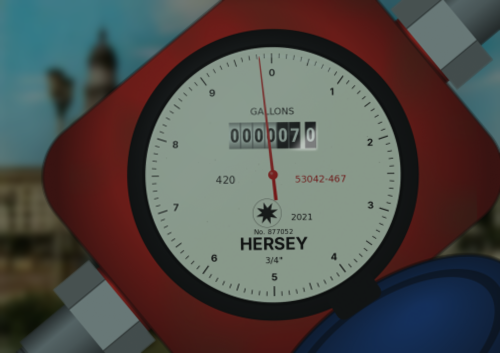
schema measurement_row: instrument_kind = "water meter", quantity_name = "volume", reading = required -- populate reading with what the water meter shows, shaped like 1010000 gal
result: 69.8 gal
